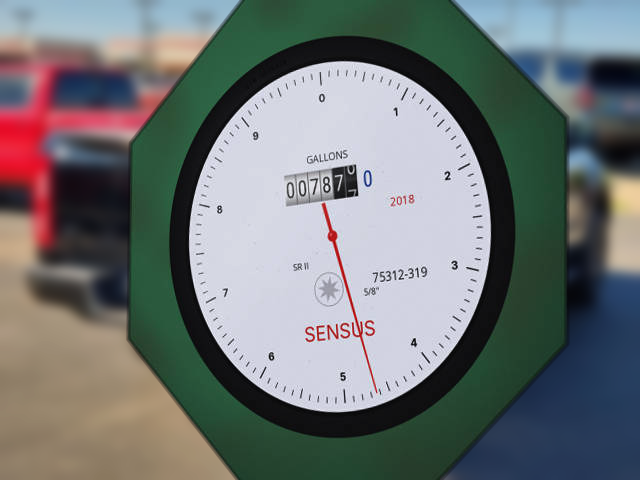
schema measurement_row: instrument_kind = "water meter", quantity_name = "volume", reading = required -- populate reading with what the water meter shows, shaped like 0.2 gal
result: 78764.6 gal
